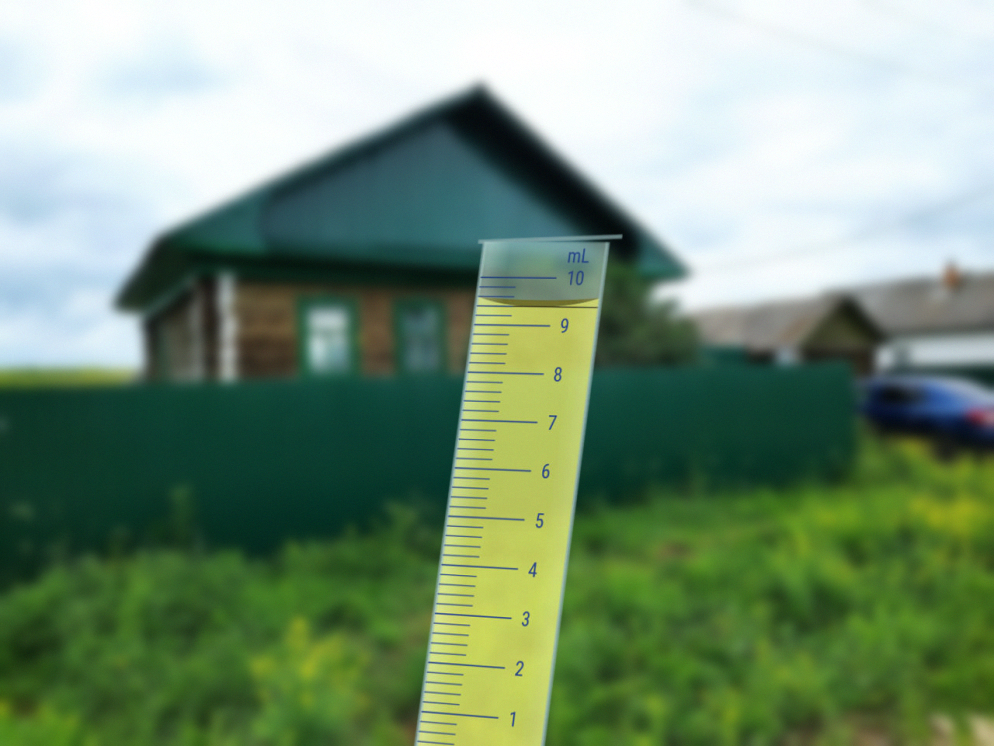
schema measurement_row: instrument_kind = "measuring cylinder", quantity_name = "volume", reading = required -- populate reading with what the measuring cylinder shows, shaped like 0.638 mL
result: 9.4 mL
